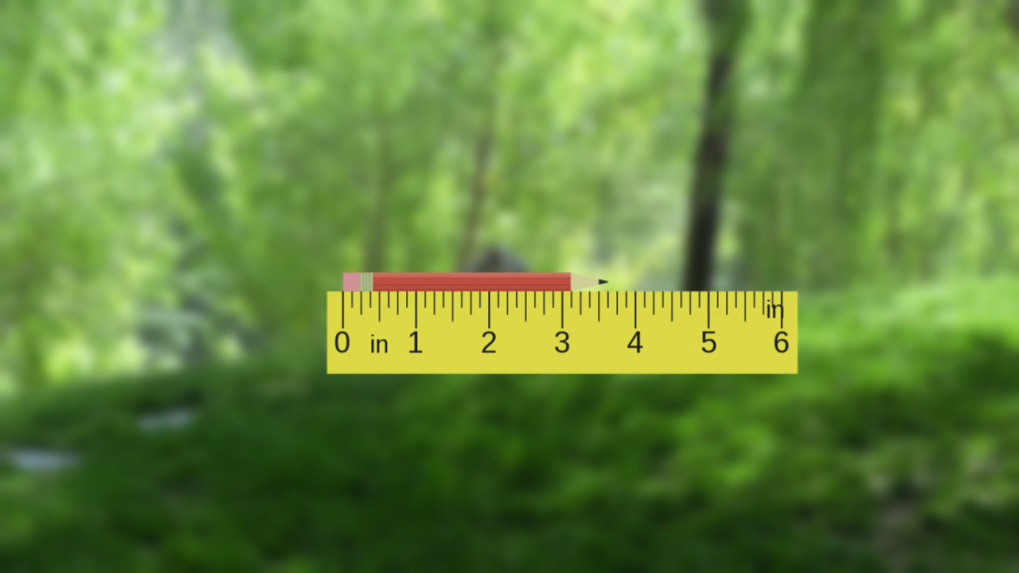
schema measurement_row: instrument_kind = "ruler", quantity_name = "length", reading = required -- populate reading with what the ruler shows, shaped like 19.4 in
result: 3.625 in
